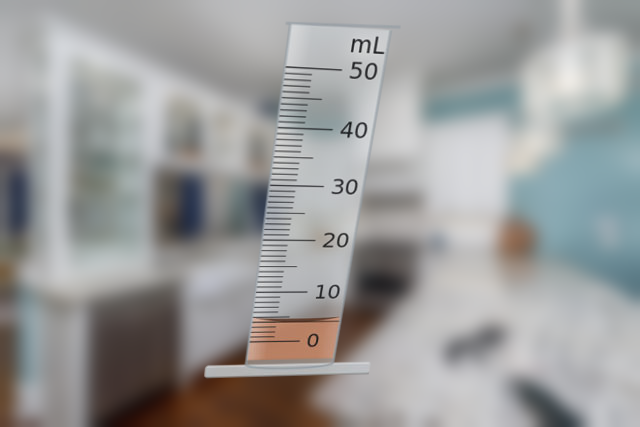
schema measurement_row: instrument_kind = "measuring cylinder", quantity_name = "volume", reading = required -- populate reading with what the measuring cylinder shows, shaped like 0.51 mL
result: 4 mL
